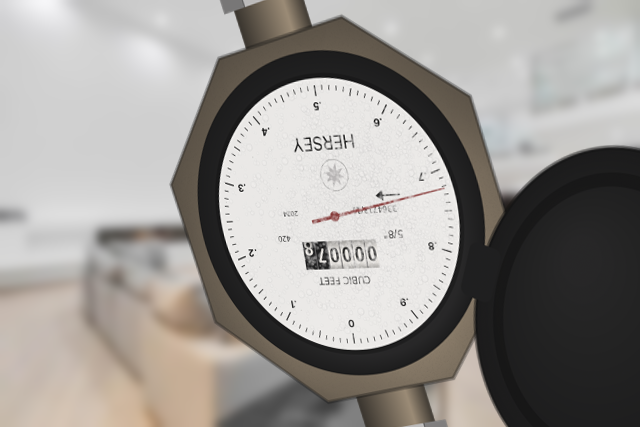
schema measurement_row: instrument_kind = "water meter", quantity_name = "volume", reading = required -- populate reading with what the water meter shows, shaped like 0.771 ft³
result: 77.72 ft³
